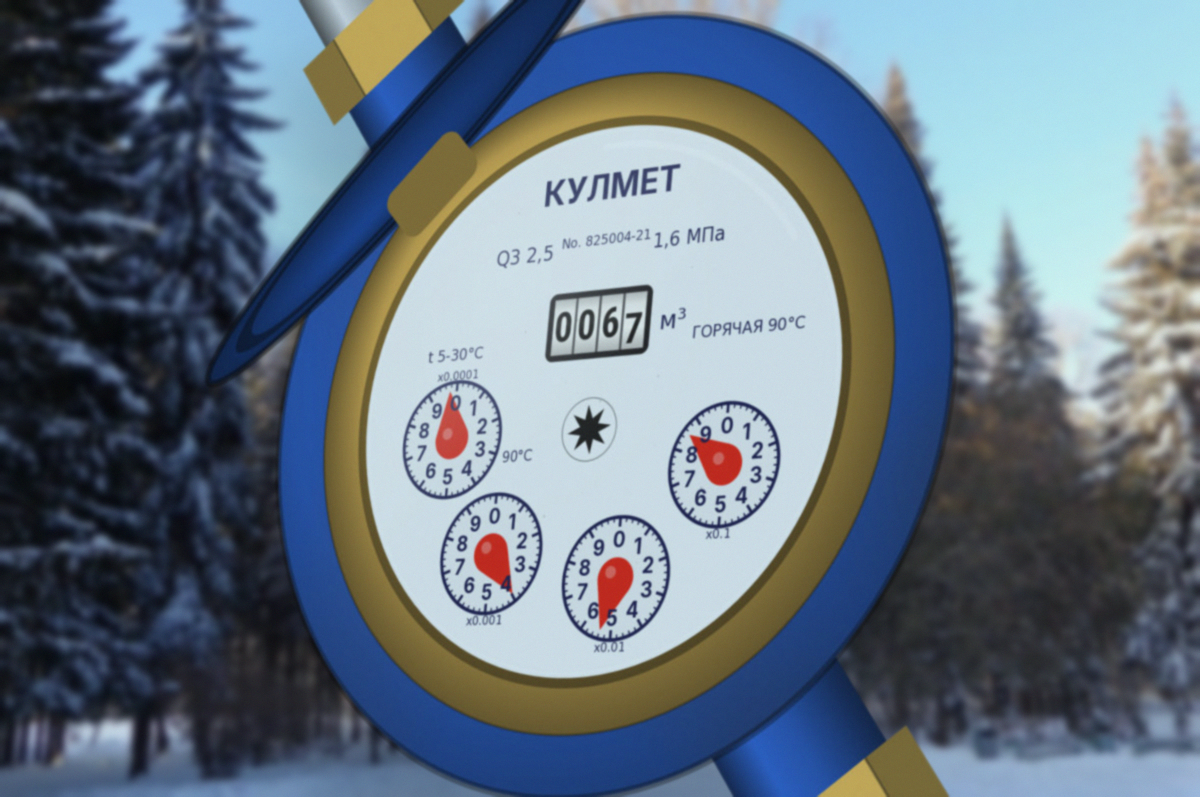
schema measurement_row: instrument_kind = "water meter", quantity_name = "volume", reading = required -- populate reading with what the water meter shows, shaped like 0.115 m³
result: 66.8539 m³
